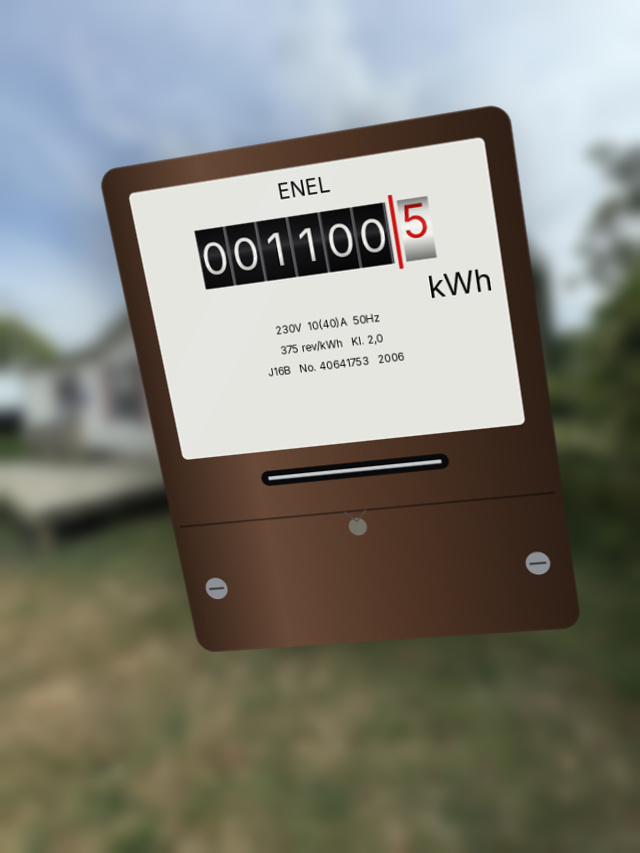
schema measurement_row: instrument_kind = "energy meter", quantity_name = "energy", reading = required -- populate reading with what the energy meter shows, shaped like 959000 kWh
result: 1100.5 kWh
